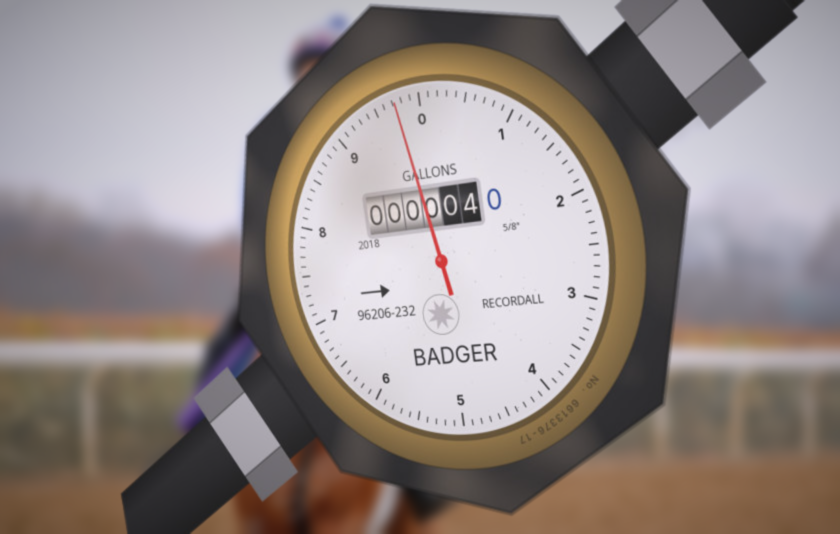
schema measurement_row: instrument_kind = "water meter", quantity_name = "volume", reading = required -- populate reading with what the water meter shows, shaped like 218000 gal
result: 39.7 gal
